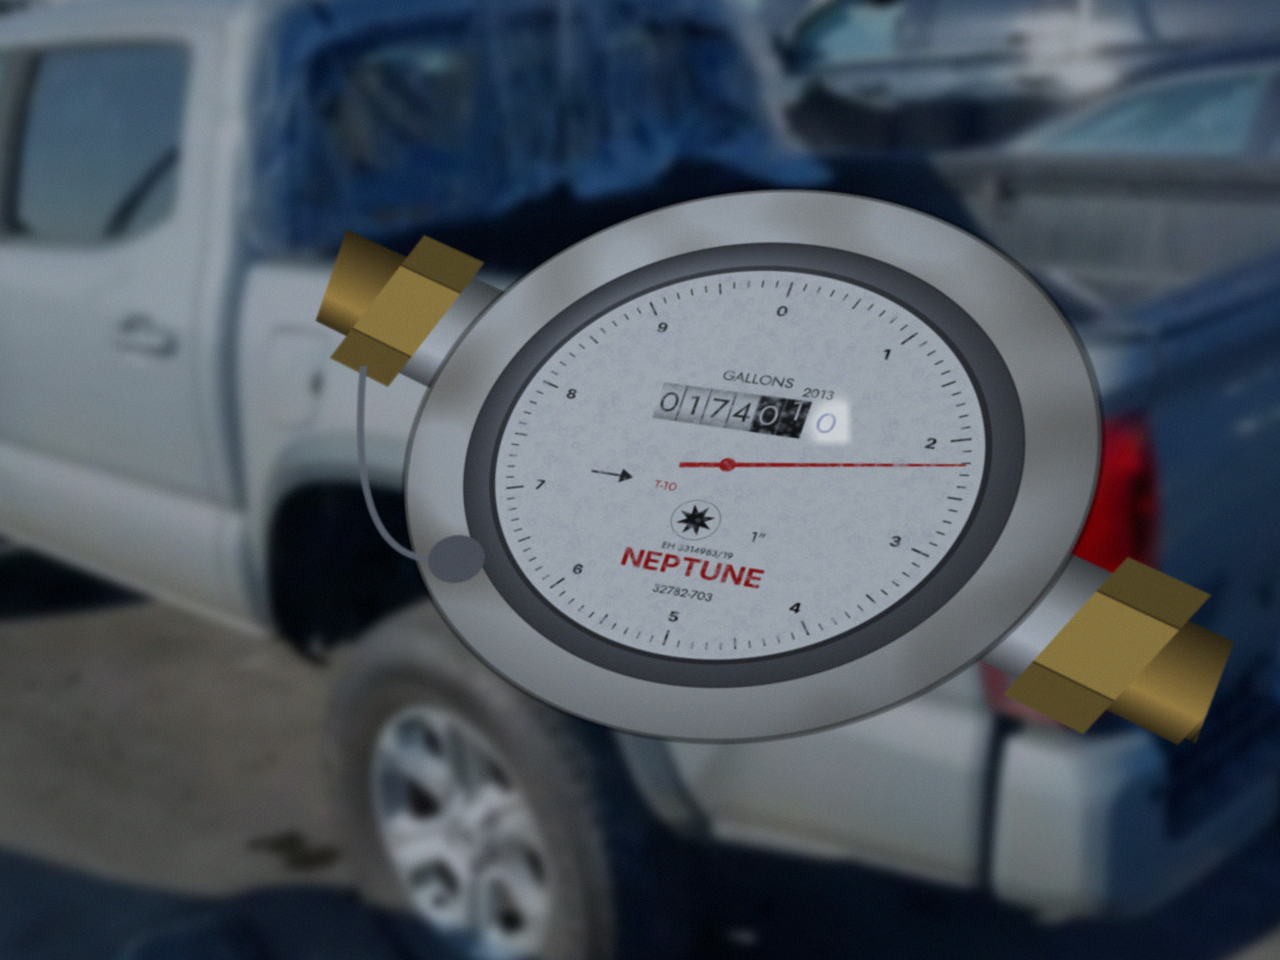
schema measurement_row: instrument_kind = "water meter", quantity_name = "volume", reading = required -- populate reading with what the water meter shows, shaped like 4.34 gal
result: 174012.2 gal
